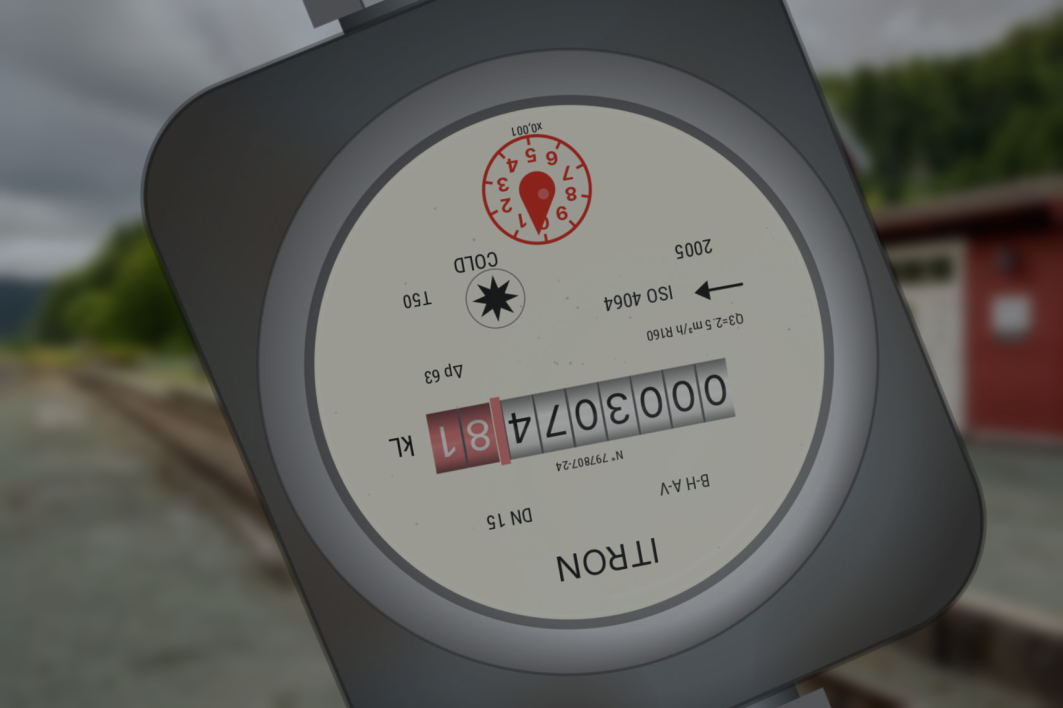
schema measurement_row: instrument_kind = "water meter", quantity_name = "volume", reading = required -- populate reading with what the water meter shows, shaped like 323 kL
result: 3074.810 kL
